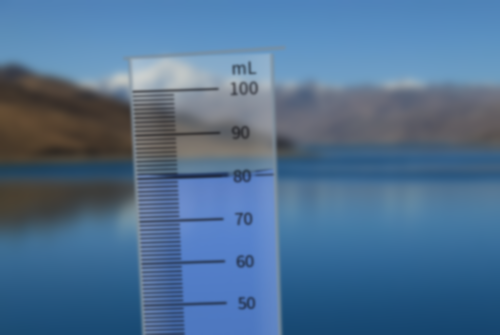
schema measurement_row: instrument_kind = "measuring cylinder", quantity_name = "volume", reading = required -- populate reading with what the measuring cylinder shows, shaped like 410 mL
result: 80 mL
